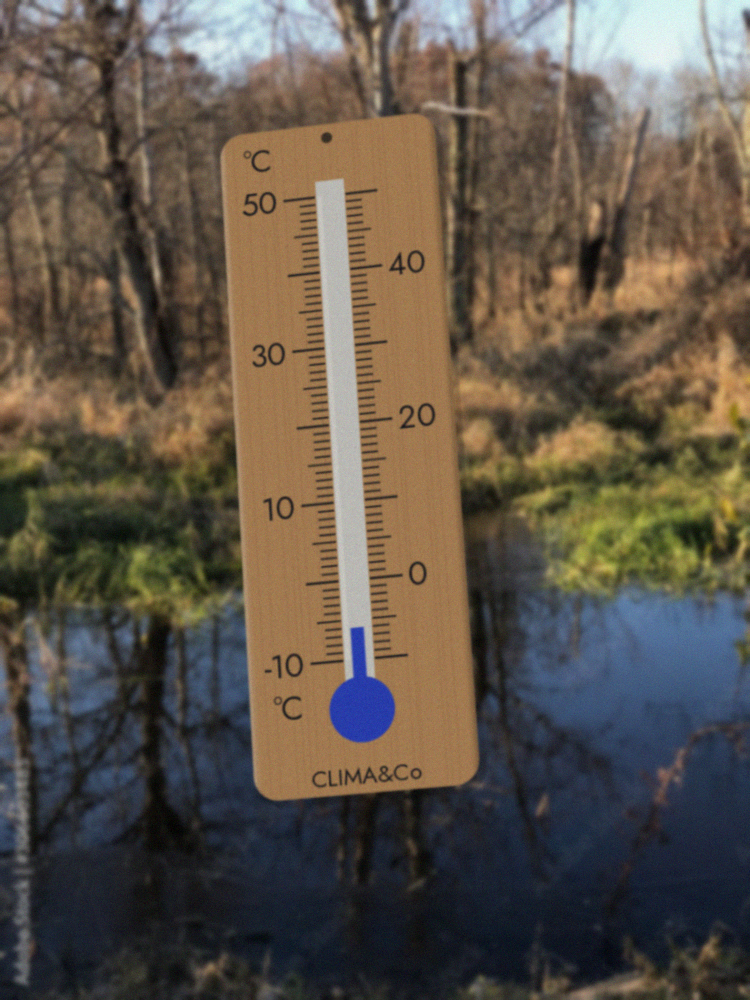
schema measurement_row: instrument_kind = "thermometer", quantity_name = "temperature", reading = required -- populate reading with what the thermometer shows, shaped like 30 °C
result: -6 °C
